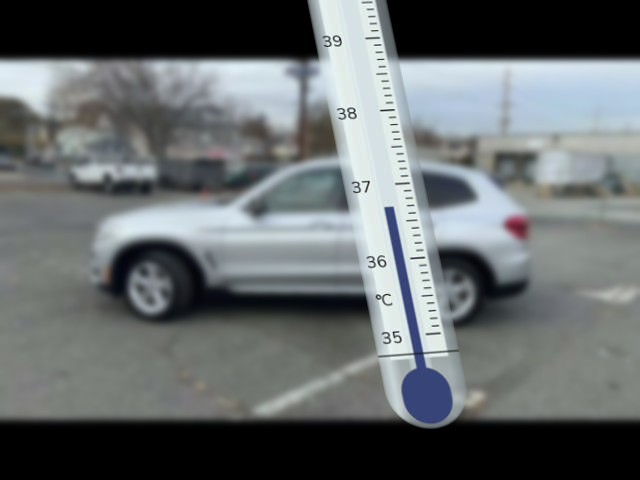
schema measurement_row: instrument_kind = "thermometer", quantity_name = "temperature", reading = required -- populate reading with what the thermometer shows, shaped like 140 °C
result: 36.7 °C
